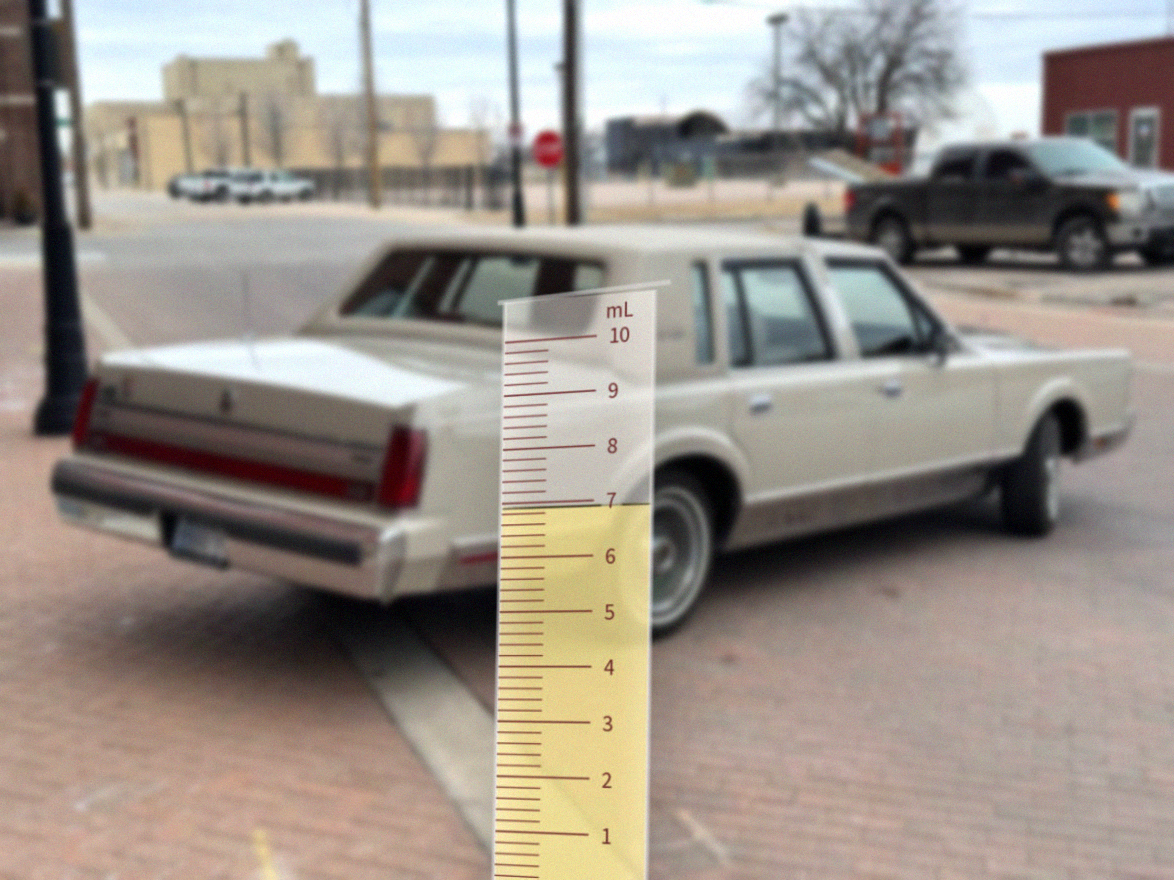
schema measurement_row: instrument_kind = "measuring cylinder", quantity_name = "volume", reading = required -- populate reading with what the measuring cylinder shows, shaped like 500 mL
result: 6.9 mL
